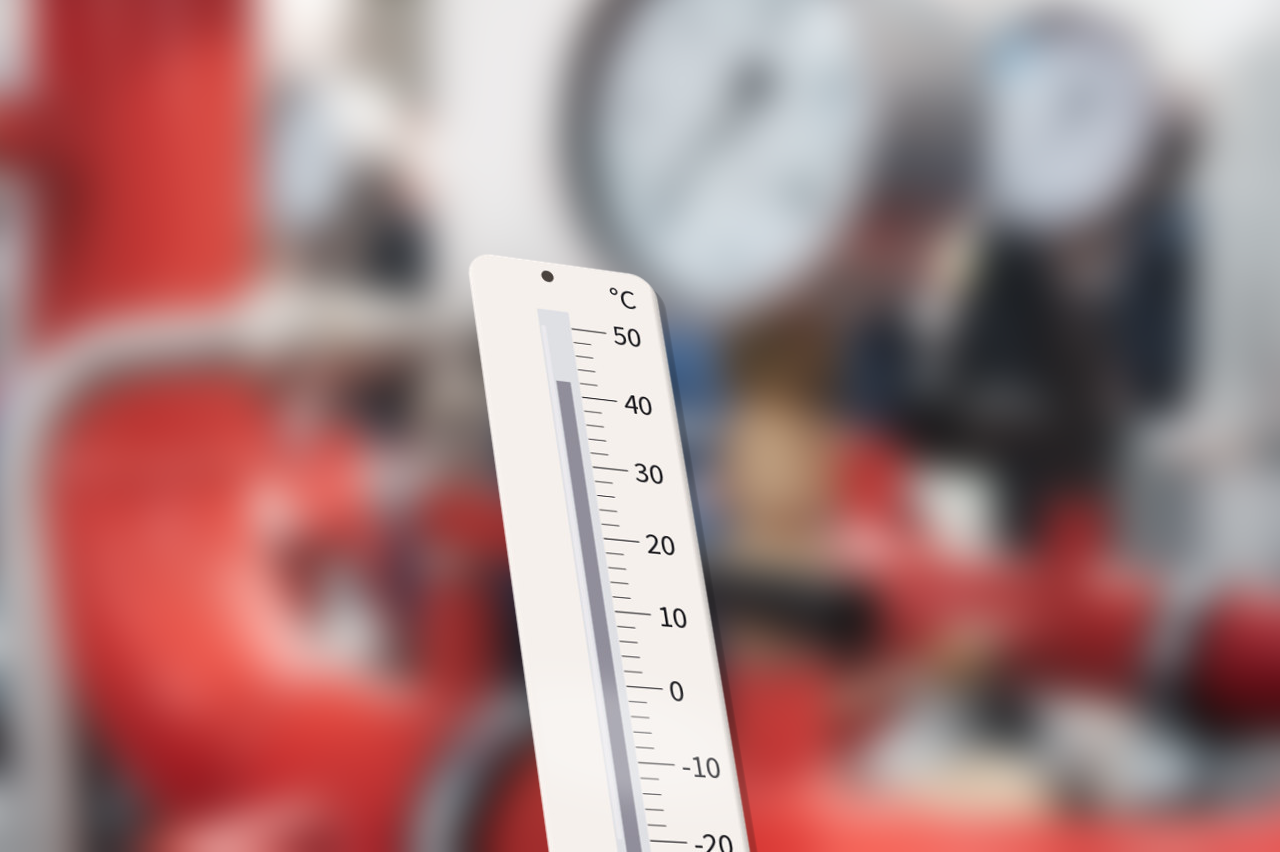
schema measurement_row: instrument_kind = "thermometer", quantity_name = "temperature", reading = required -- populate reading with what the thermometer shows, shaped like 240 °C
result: 42 °C
